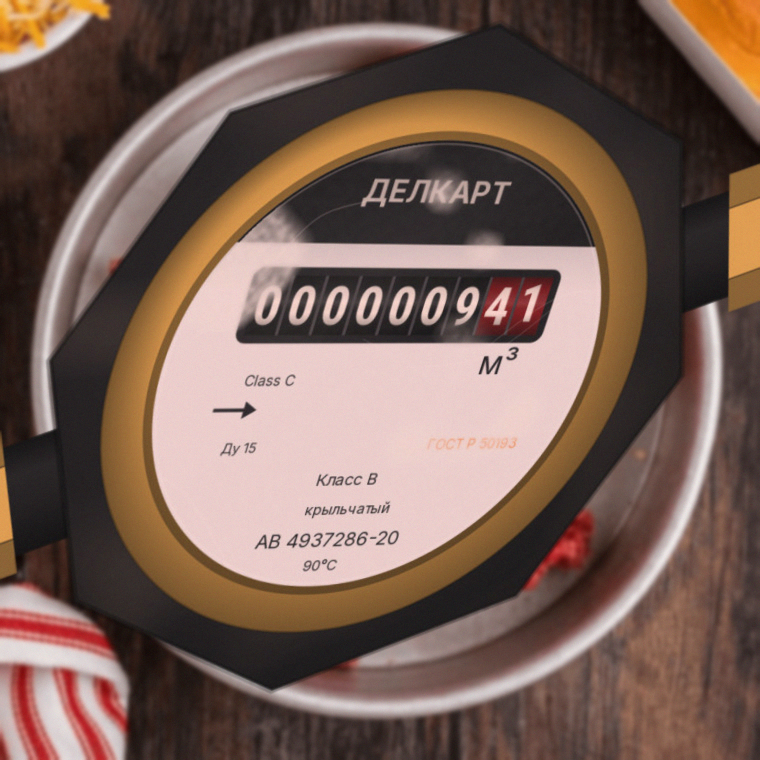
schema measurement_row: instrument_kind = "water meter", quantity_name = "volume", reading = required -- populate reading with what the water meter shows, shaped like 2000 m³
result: 9.41 m³
